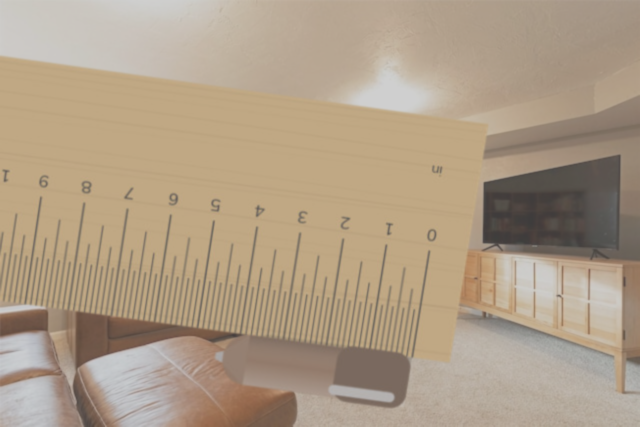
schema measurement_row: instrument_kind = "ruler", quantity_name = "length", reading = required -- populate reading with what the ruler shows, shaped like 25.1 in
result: 4.5 in
